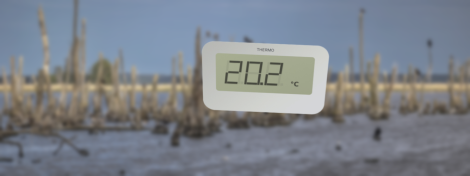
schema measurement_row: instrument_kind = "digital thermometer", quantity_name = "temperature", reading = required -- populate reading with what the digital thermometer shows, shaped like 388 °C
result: 20.2 °C
